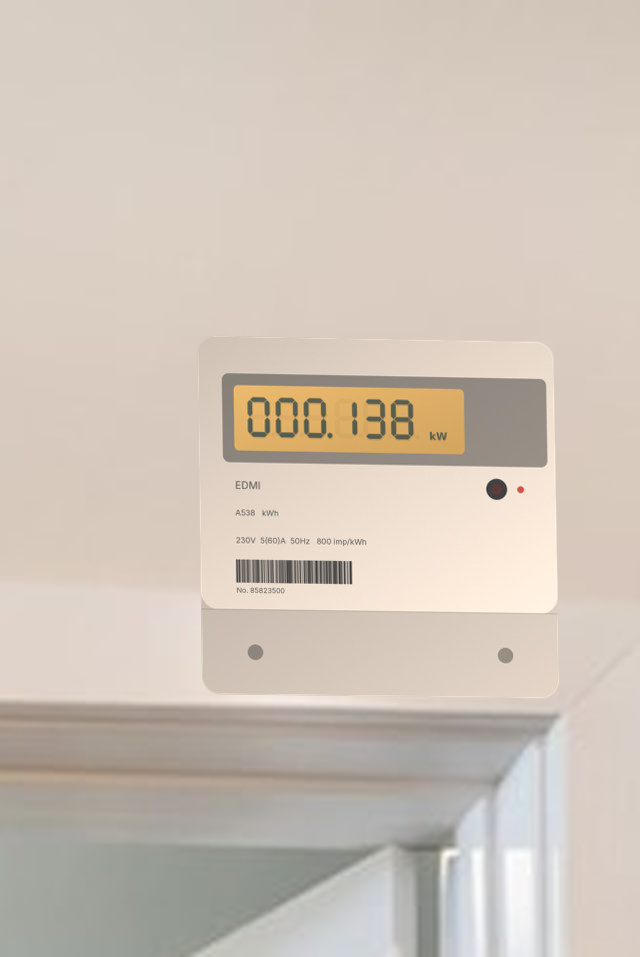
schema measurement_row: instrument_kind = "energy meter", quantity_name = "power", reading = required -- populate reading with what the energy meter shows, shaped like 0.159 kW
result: 0.138 kW
